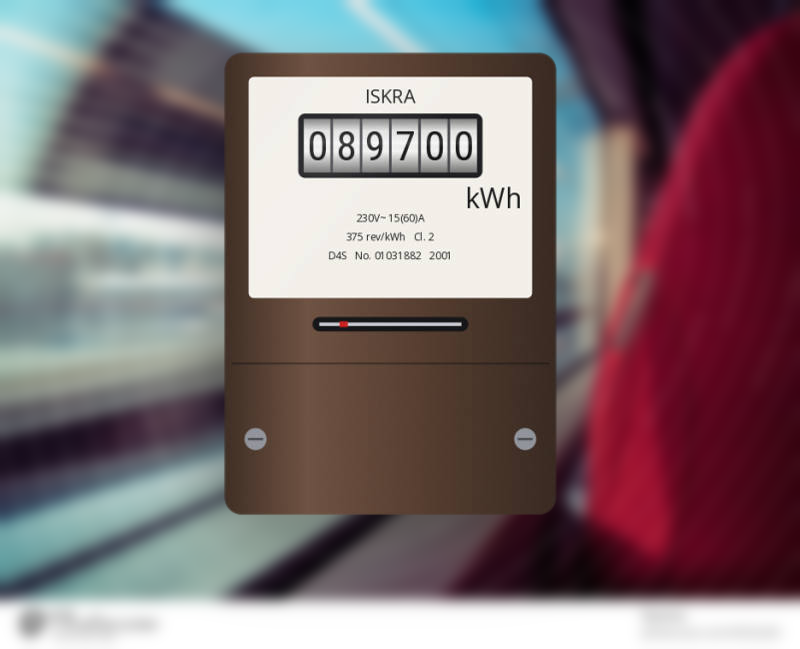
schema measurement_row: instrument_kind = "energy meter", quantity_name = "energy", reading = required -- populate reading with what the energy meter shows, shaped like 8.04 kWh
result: 89700 kWh
